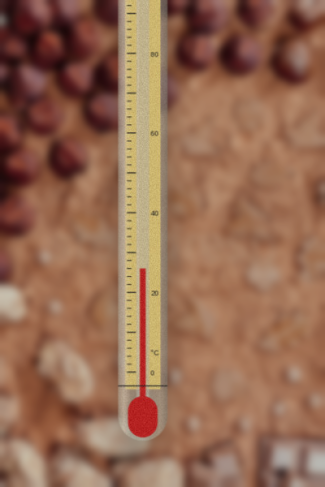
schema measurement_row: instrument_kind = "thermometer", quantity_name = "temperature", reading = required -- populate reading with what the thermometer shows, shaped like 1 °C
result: 26 °C
